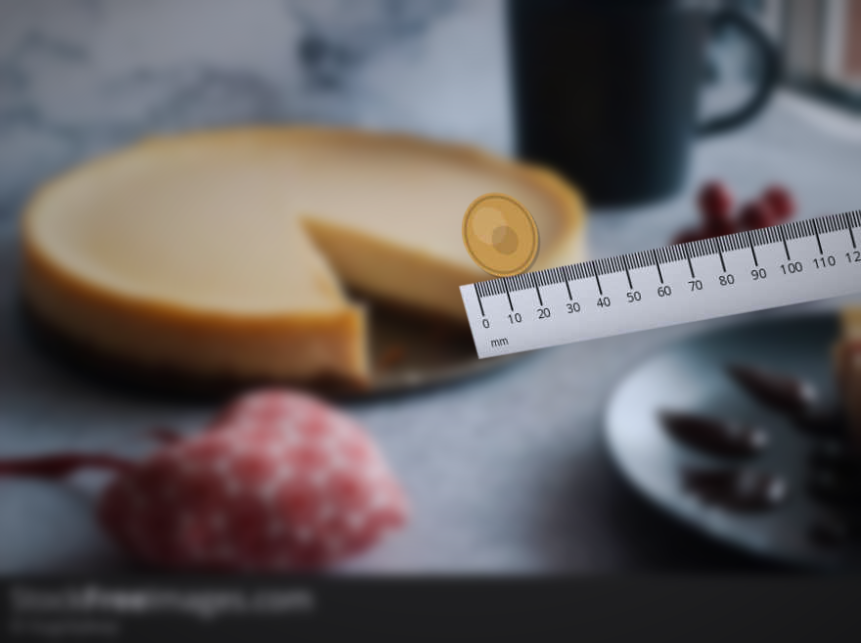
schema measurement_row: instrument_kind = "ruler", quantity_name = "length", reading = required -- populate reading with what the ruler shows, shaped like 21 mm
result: 25 mm
